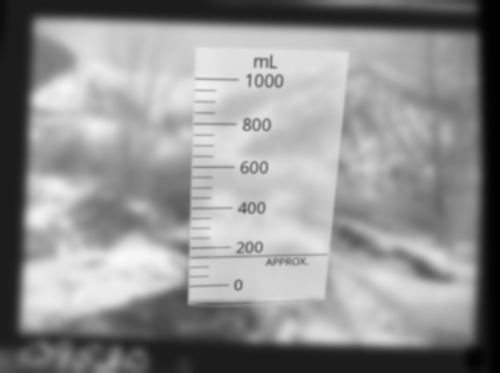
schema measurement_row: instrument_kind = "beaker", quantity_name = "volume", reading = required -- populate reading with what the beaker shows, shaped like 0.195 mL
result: 150 mL
